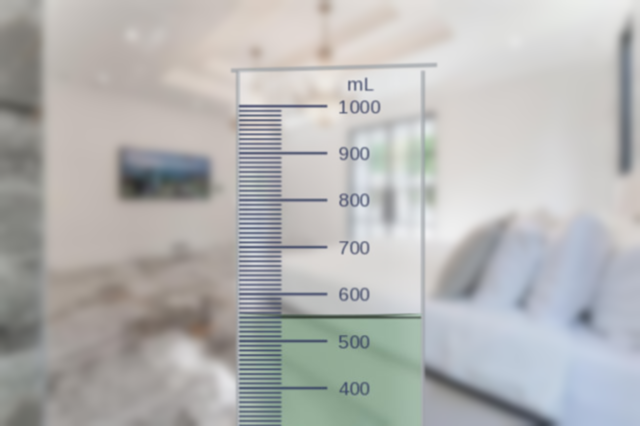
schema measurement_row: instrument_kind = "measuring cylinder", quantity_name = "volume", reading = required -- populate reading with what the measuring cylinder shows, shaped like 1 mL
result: 550 mL
